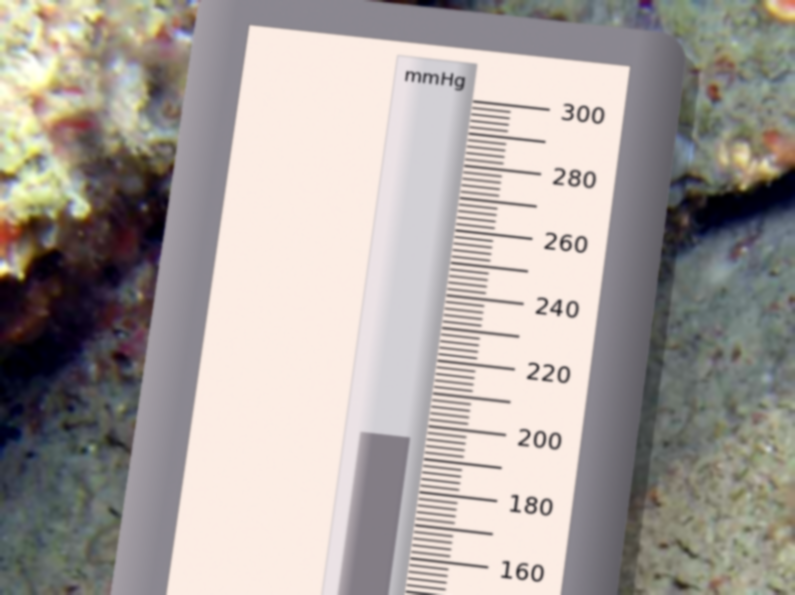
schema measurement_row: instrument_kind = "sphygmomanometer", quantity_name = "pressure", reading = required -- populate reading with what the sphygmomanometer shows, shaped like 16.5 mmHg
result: 196 mmHg
